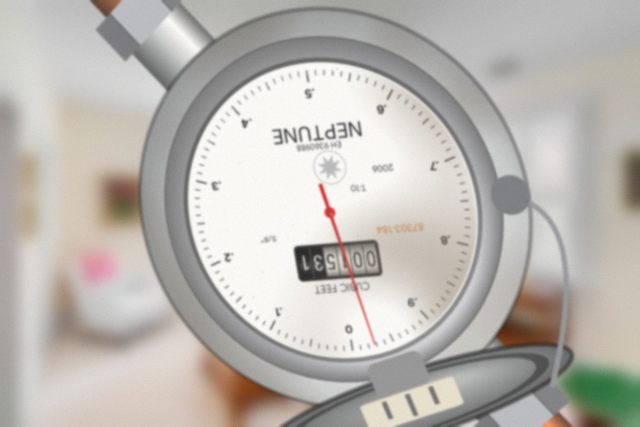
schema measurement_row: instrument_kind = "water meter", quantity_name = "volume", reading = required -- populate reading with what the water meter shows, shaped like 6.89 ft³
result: 1530.97 ft³
